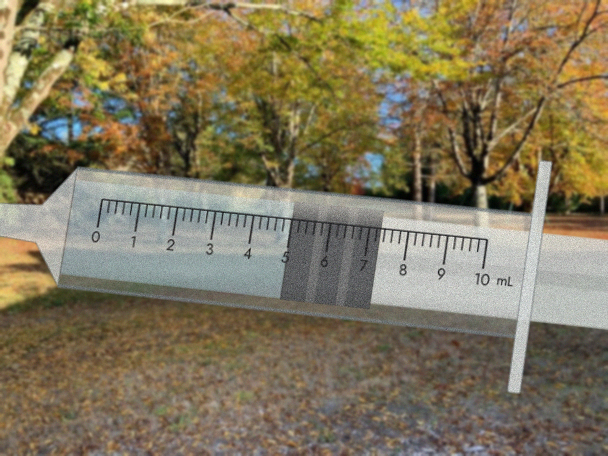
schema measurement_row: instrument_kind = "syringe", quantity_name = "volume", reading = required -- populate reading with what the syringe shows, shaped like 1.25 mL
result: 5 mL
